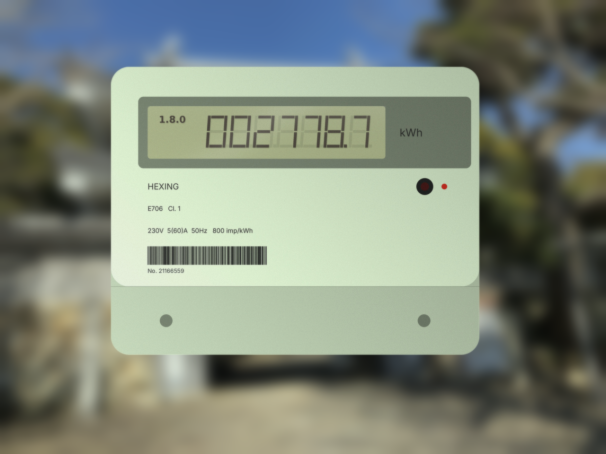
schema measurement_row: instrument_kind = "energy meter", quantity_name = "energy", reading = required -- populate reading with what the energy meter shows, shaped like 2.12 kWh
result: 2778.7 kWh
